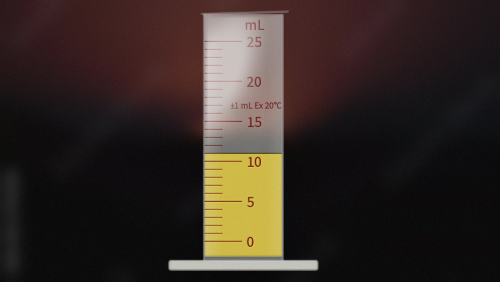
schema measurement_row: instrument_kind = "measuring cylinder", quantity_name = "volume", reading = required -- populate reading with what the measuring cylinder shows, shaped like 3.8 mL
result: 11 mL
